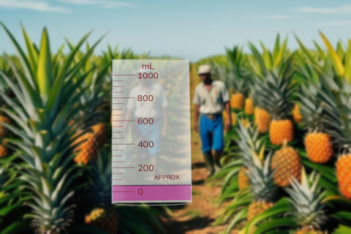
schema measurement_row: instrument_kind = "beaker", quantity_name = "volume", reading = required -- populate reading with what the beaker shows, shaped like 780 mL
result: 50 mL
